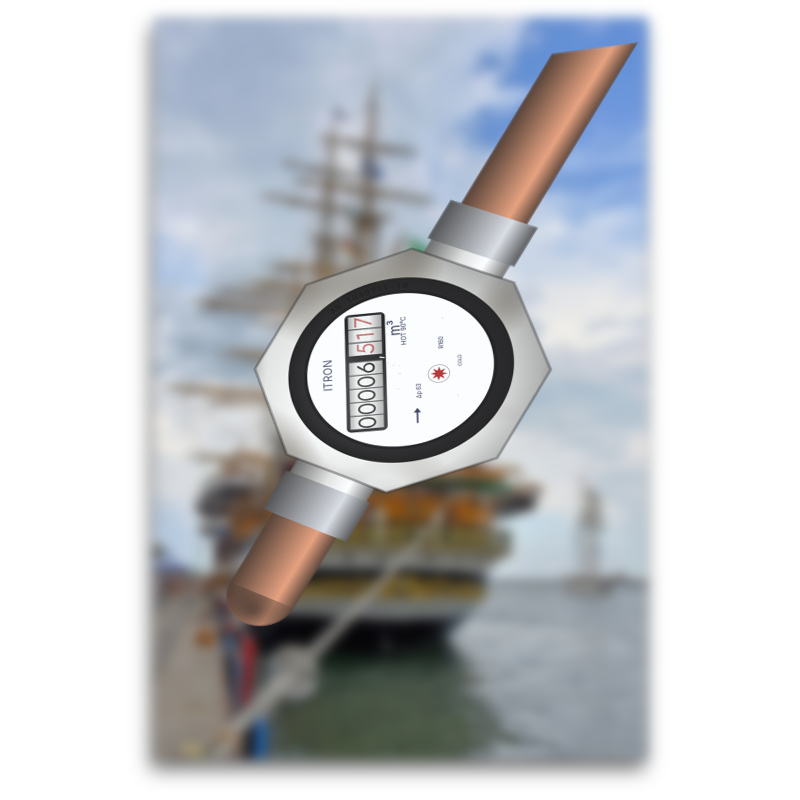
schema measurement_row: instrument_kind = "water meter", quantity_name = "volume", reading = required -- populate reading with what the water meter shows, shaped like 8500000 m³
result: 6.517 m³
